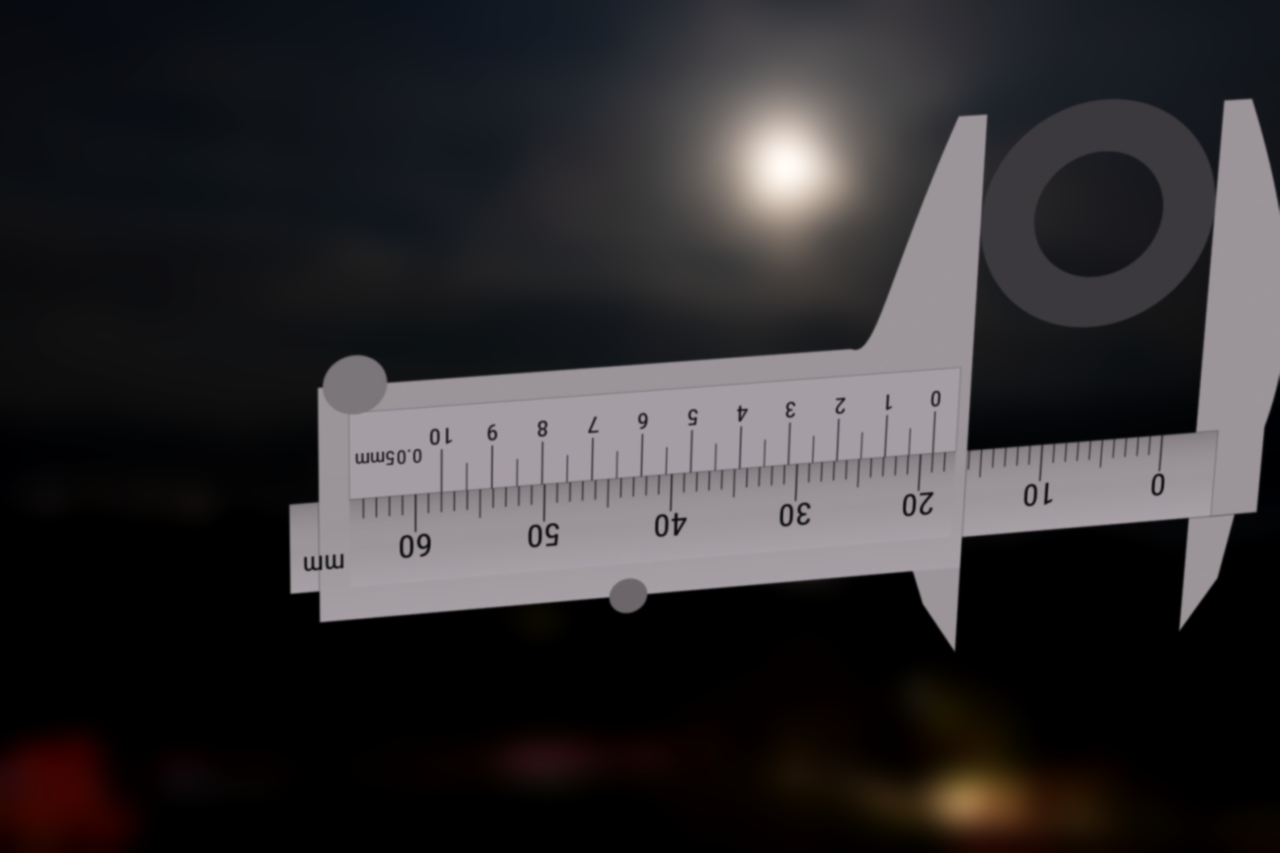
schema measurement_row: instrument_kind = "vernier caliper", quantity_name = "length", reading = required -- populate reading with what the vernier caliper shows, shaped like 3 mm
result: 19.0 mm
